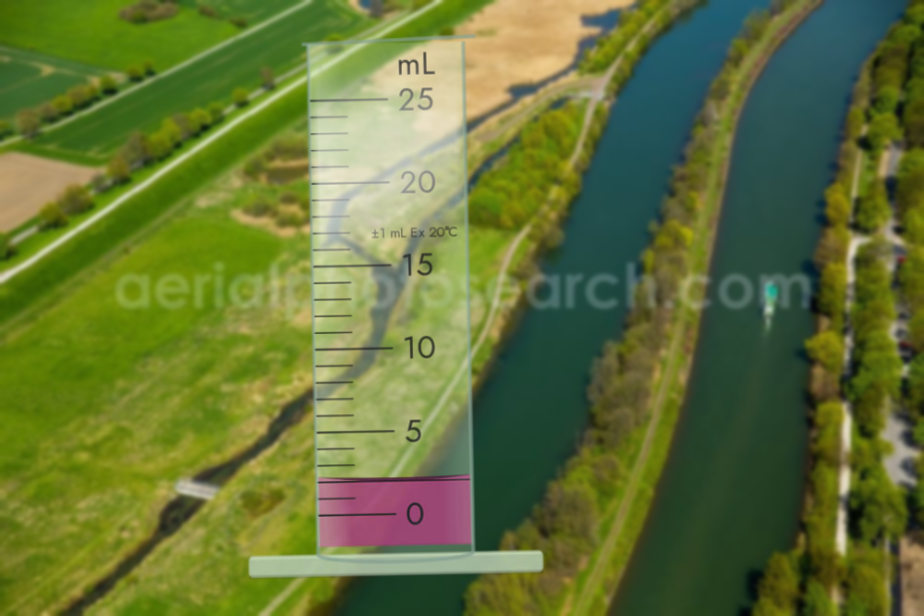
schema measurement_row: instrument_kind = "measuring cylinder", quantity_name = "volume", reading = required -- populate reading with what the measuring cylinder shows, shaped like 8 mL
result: 2 mL
